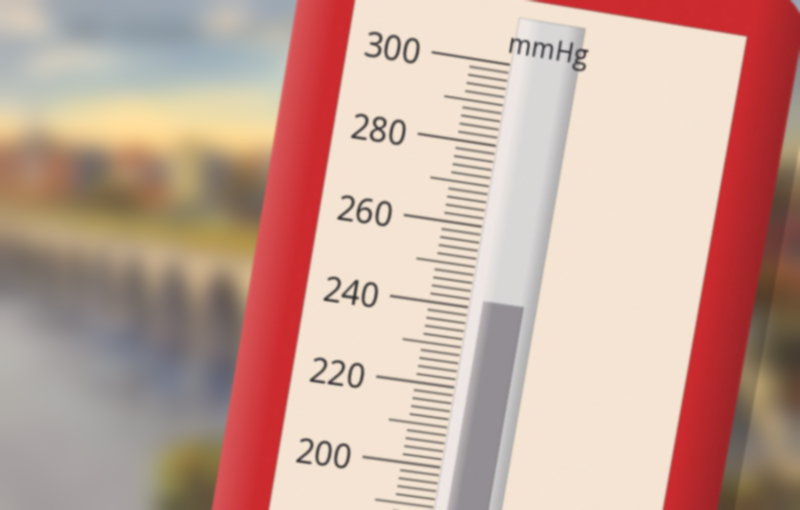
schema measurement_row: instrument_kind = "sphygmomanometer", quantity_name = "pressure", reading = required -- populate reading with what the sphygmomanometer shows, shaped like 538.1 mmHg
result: 242 mmHg
